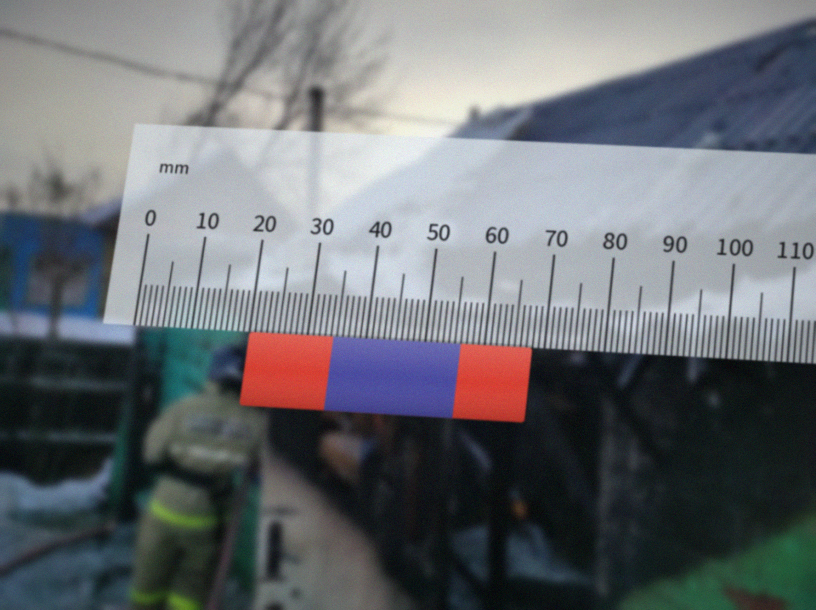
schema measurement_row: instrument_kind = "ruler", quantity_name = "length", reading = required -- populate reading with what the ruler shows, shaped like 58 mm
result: 48 mm
